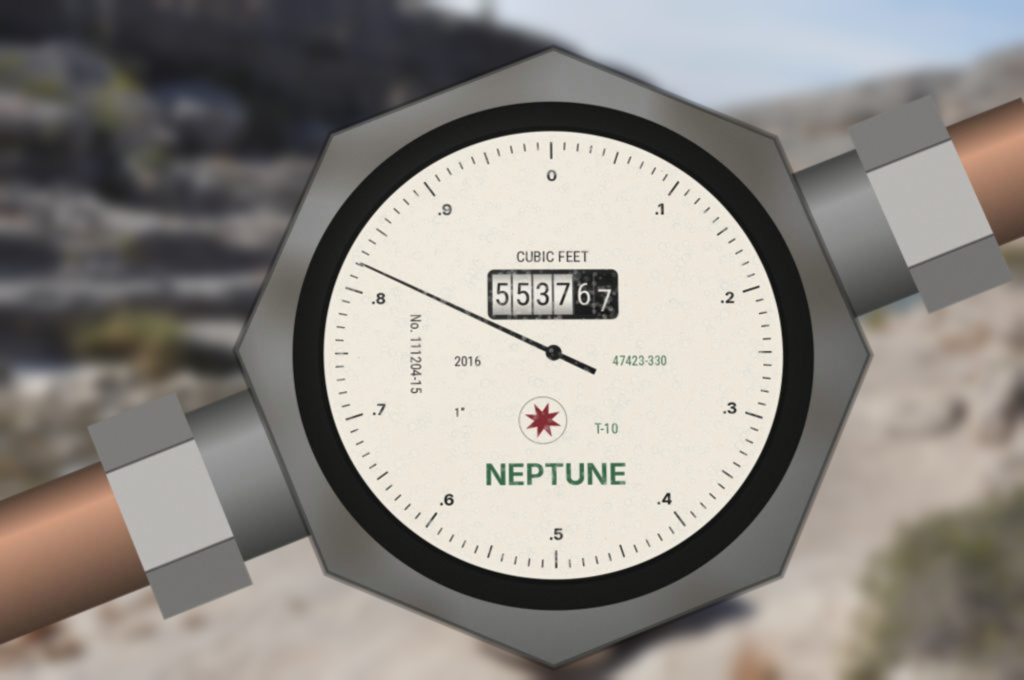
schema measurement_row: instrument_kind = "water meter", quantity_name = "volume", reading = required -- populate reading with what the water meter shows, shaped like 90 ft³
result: 553766.82 ft³
